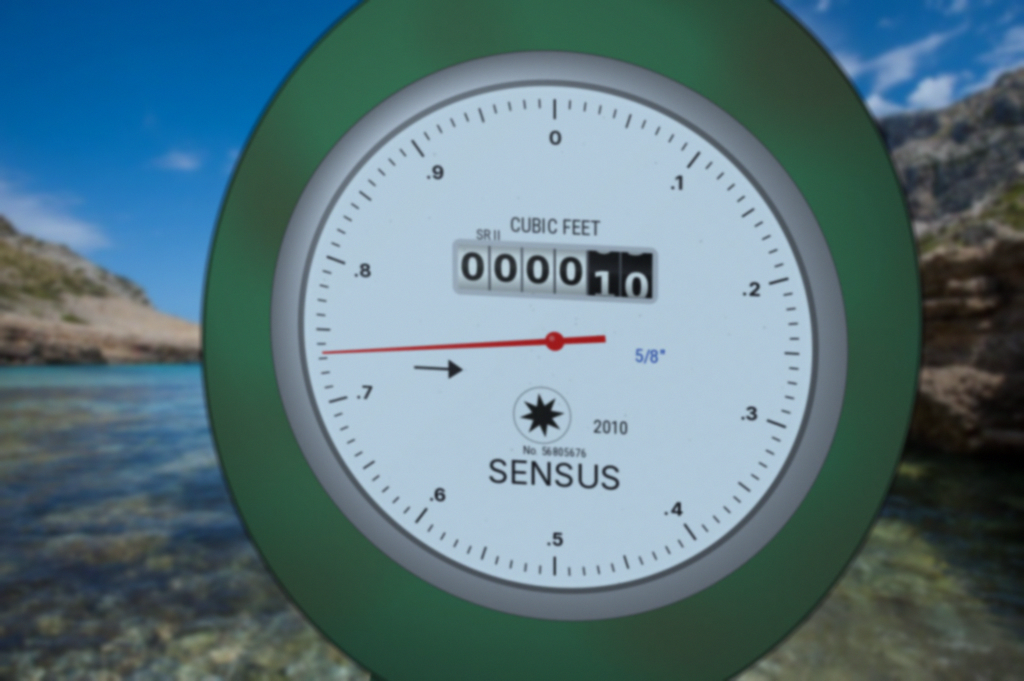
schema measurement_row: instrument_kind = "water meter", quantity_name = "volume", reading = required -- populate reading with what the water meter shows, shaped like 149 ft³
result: 9.73 ft³
